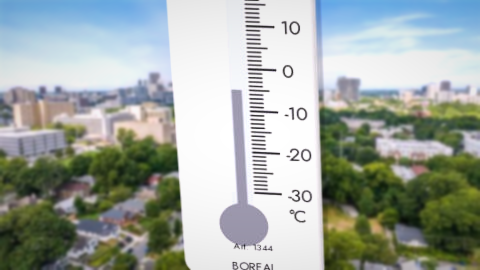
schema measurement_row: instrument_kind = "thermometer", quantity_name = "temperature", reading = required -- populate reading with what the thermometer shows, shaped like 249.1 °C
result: -5 °C
